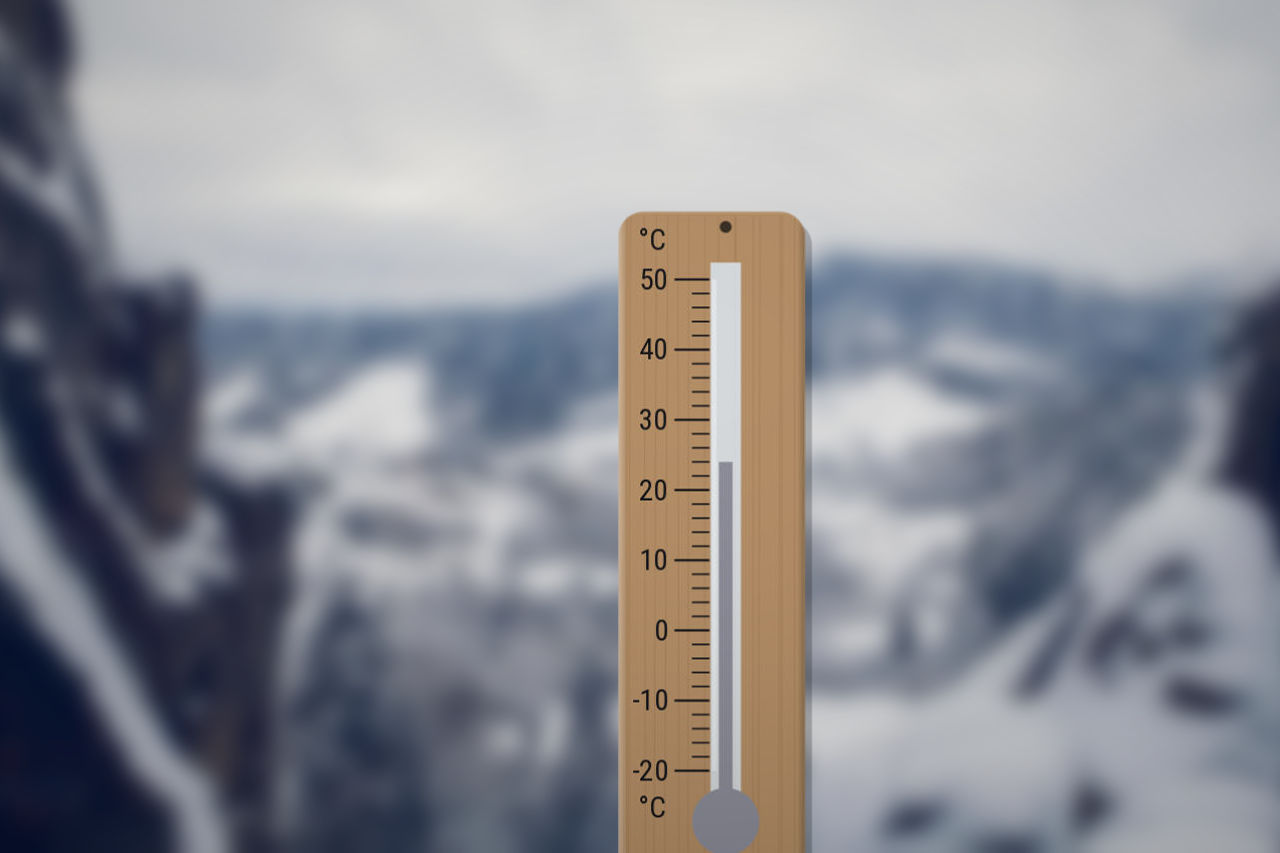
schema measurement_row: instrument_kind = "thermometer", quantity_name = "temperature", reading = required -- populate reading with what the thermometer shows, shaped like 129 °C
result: 24 °C
